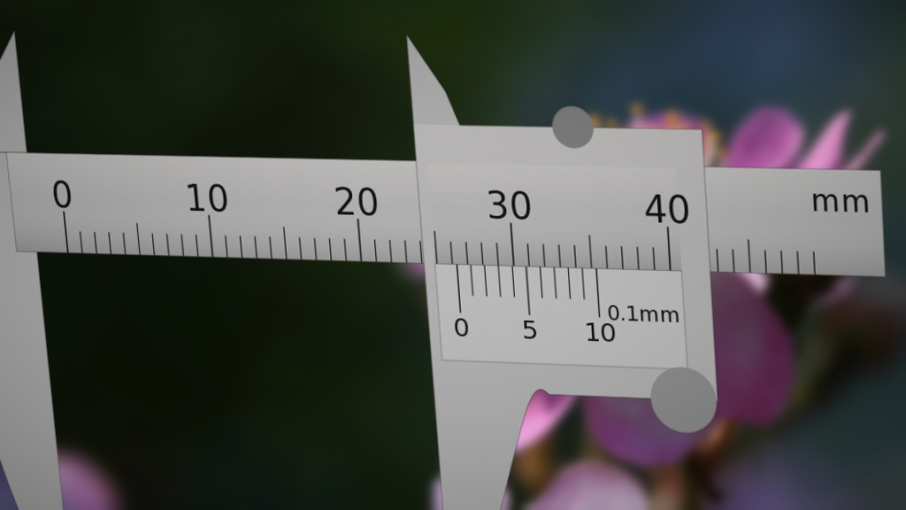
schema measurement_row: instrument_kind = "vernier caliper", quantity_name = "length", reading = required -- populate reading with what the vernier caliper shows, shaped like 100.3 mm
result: 26.3 mm
